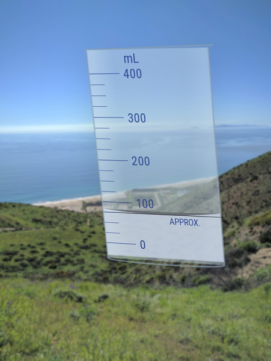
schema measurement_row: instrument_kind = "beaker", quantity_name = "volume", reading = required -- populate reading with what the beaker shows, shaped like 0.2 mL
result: 75 mL
